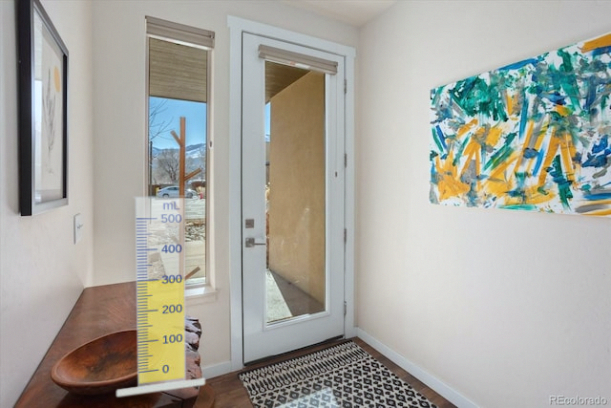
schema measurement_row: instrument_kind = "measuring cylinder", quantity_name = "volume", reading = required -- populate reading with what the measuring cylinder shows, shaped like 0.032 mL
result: 300 mL
